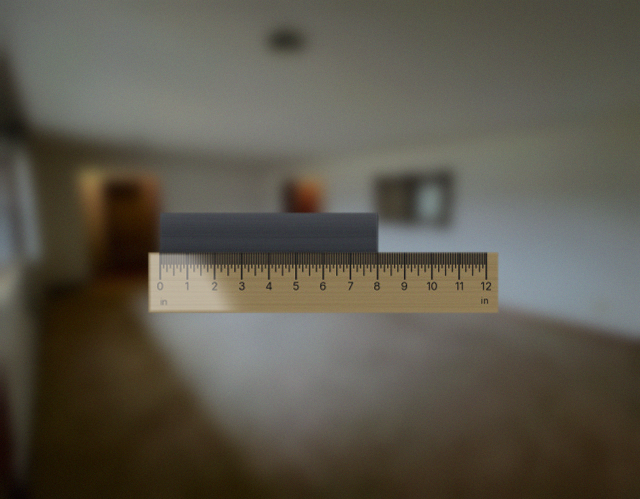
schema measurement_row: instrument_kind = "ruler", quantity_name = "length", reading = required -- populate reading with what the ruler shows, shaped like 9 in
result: 8 in
